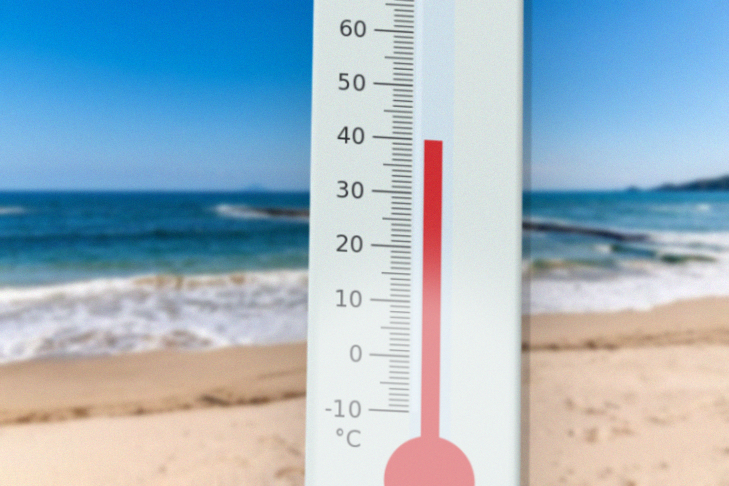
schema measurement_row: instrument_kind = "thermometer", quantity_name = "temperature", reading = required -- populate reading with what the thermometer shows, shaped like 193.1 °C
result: 40 °C
